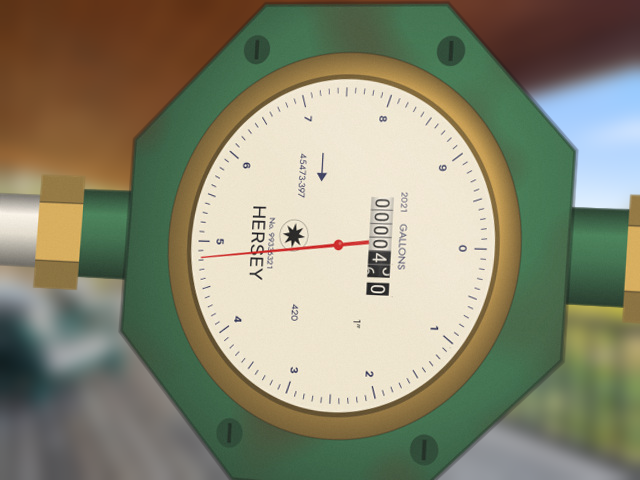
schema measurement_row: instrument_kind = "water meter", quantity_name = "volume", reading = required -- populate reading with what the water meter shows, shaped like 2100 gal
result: 454.8 gal
